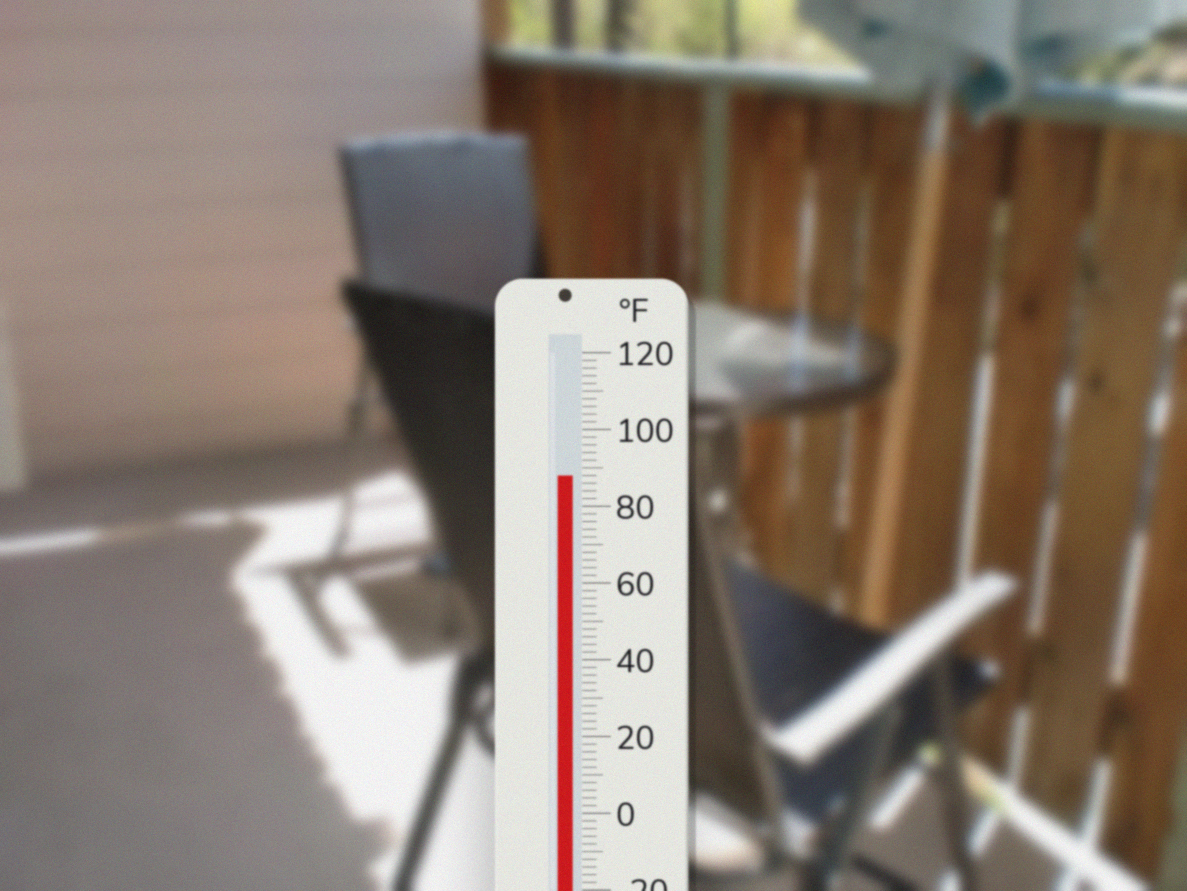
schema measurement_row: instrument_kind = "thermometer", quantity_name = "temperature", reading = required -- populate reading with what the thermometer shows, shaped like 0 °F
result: 88 °F
